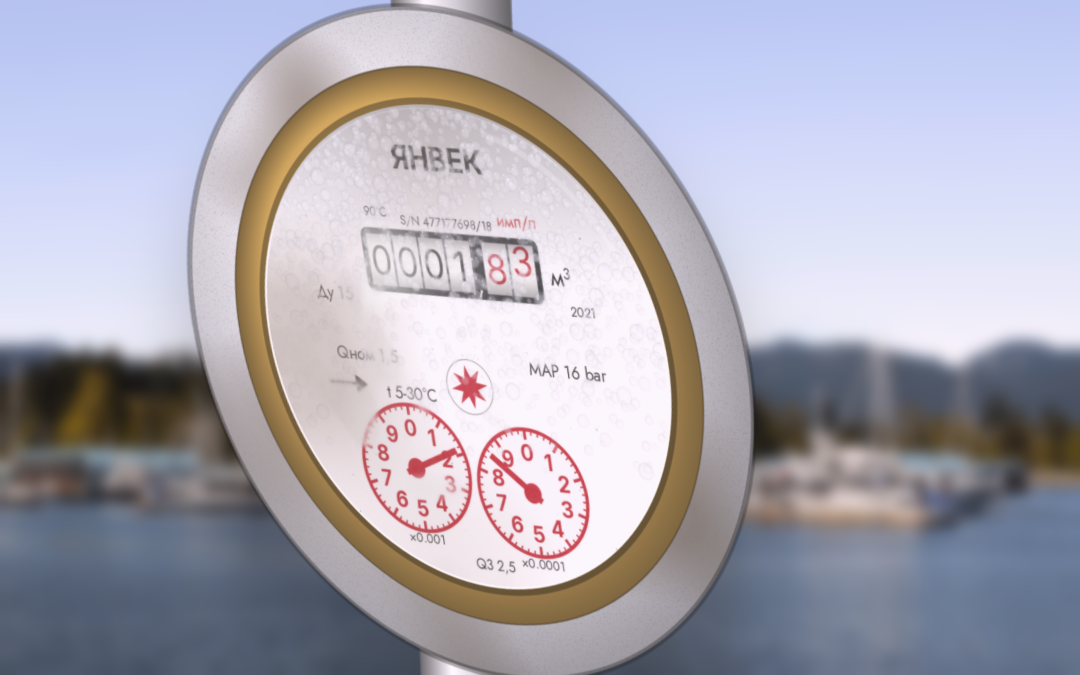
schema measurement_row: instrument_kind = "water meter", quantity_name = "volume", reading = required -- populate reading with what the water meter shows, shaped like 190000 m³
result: 1.8318 m³
